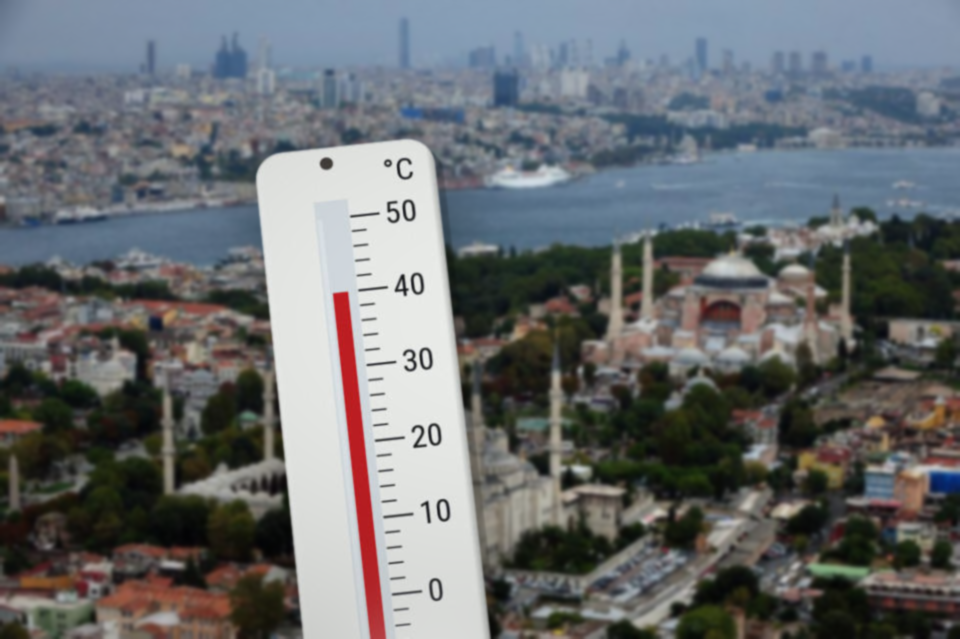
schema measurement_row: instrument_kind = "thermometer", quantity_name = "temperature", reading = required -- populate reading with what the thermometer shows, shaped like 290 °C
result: 40 °C
